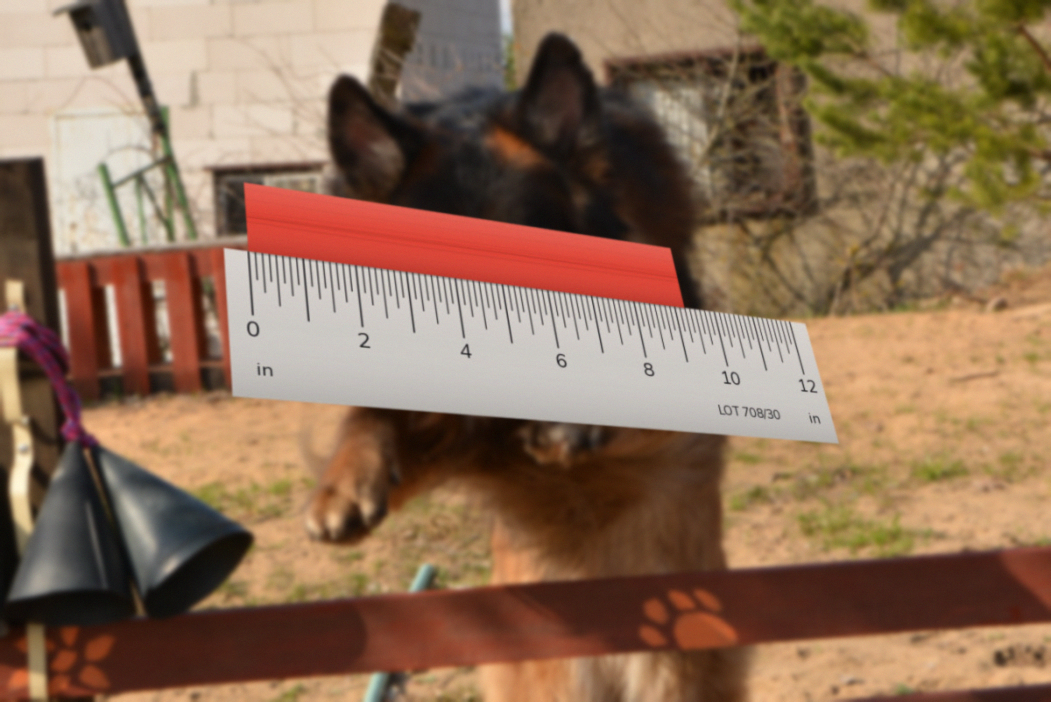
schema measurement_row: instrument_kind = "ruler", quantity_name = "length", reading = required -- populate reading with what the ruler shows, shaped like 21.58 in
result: 9.25 in
